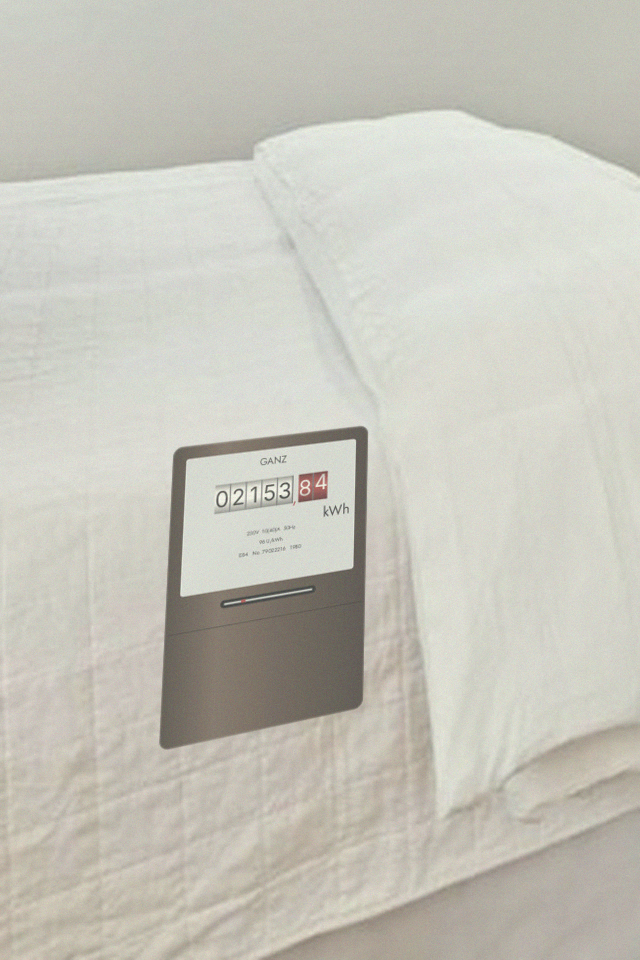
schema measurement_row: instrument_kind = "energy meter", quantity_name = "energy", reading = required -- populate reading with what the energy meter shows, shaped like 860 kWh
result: 2153.84 kWh
